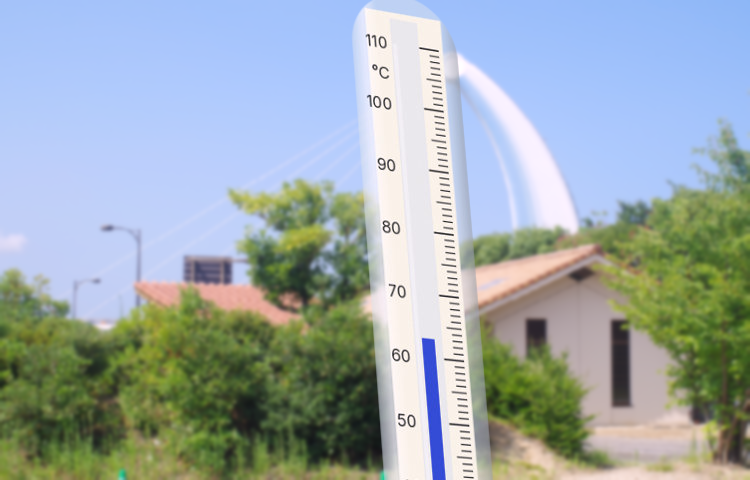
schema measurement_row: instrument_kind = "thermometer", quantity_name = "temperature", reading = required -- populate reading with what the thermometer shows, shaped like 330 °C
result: 63 °C
